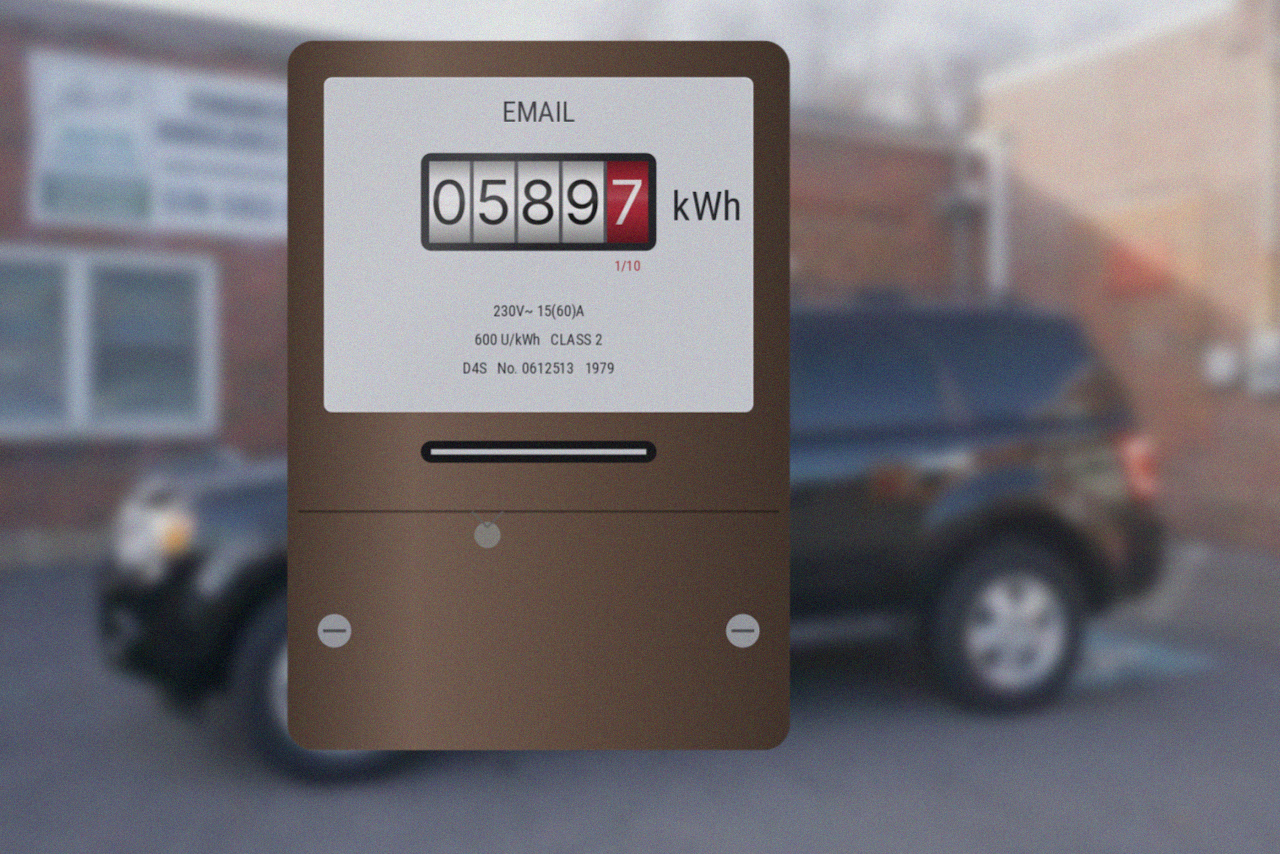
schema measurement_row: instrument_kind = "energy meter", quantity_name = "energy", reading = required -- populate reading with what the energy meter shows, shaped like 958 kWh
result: 589.7 kWh
